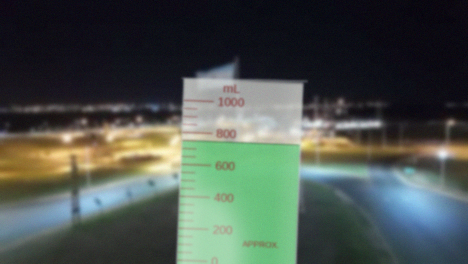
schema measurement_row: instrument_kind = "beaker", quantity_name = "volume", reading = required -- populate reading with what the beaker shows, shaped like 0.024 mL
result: 750 mL
